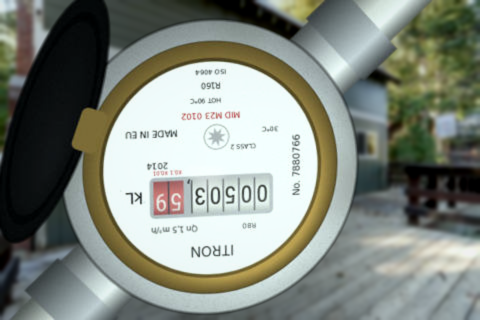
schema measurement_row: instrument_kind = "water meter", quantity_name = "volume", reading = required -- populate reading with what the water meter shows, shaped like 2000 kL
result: 503.59 kL
